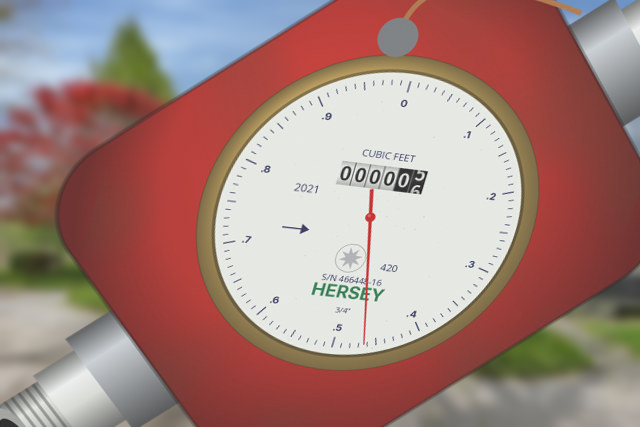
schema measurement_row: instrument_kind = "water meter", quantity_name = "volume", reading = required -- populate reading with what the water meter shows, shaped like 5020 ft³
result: 5.46 ft³
